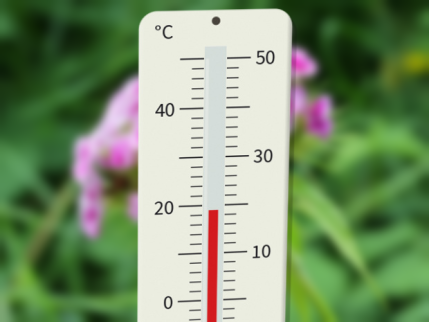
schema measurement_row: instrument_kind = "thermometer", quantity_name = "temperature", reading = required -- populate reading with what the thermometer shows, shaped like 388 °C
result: 19 °C
